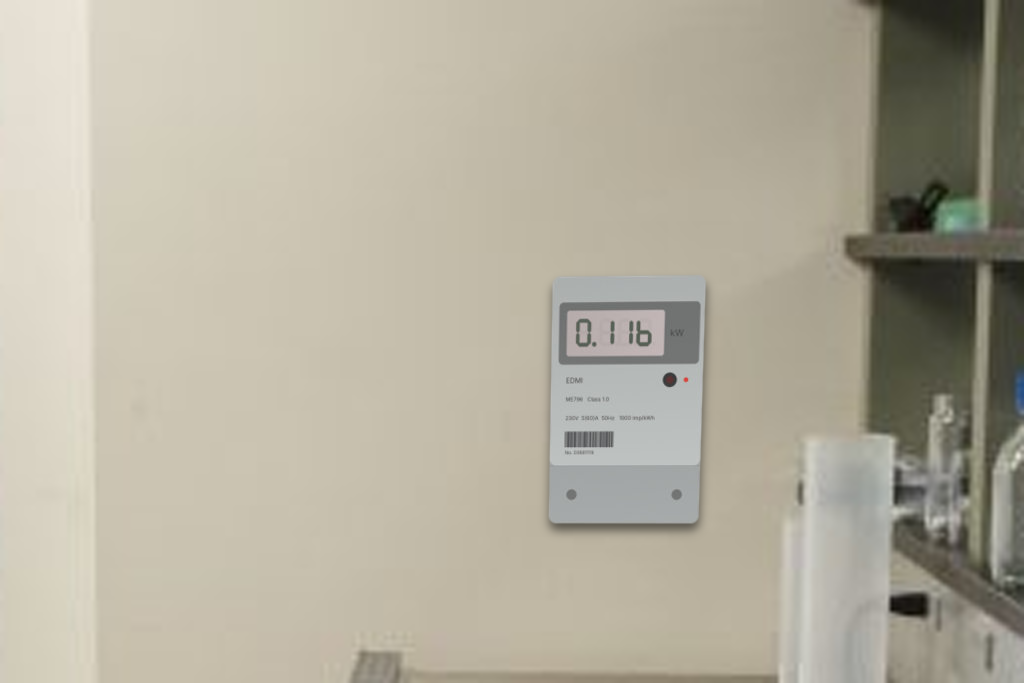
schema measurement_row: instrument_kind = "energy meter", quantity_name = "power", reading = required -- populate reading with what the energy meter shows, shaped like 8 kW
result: 0.116 kW
